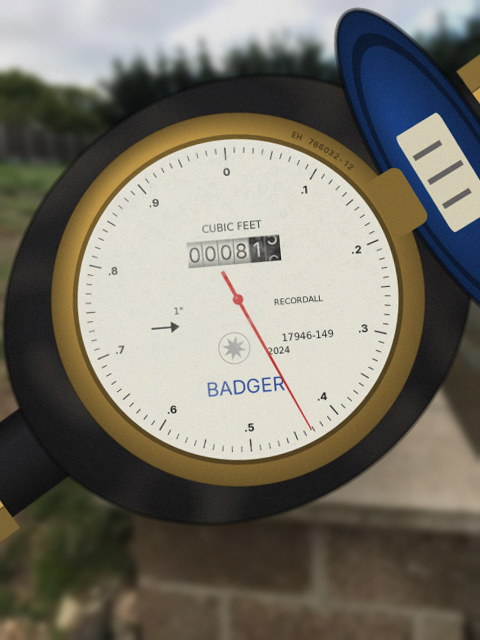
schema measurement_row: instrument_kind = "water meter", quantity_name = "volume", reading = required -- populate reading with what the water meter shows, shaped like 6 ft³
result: 815.43 ft³
